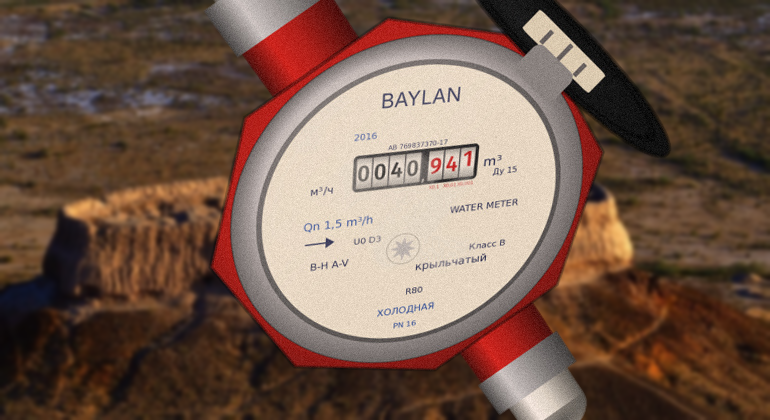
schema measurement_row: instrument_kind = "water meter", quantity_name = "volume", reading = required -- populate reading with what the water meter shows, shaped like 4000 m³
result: 40.941 m³
